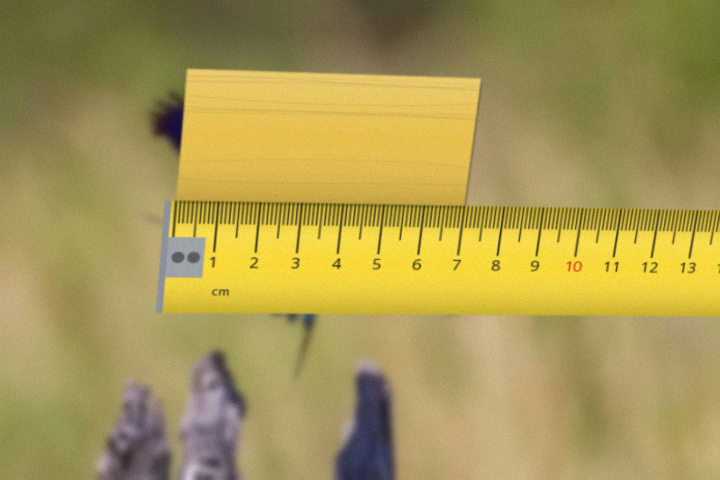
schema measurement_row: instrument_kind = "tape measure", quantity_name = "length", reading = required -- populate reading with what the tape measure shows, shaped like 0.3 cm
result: 7 cm
